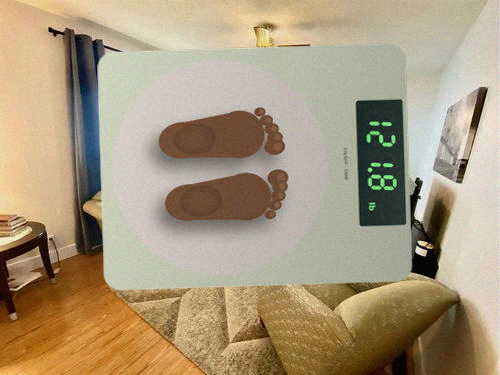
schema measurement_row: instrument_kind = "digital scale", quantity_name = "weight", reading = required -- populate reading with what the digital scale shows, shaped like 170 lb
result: 121.8 lb
